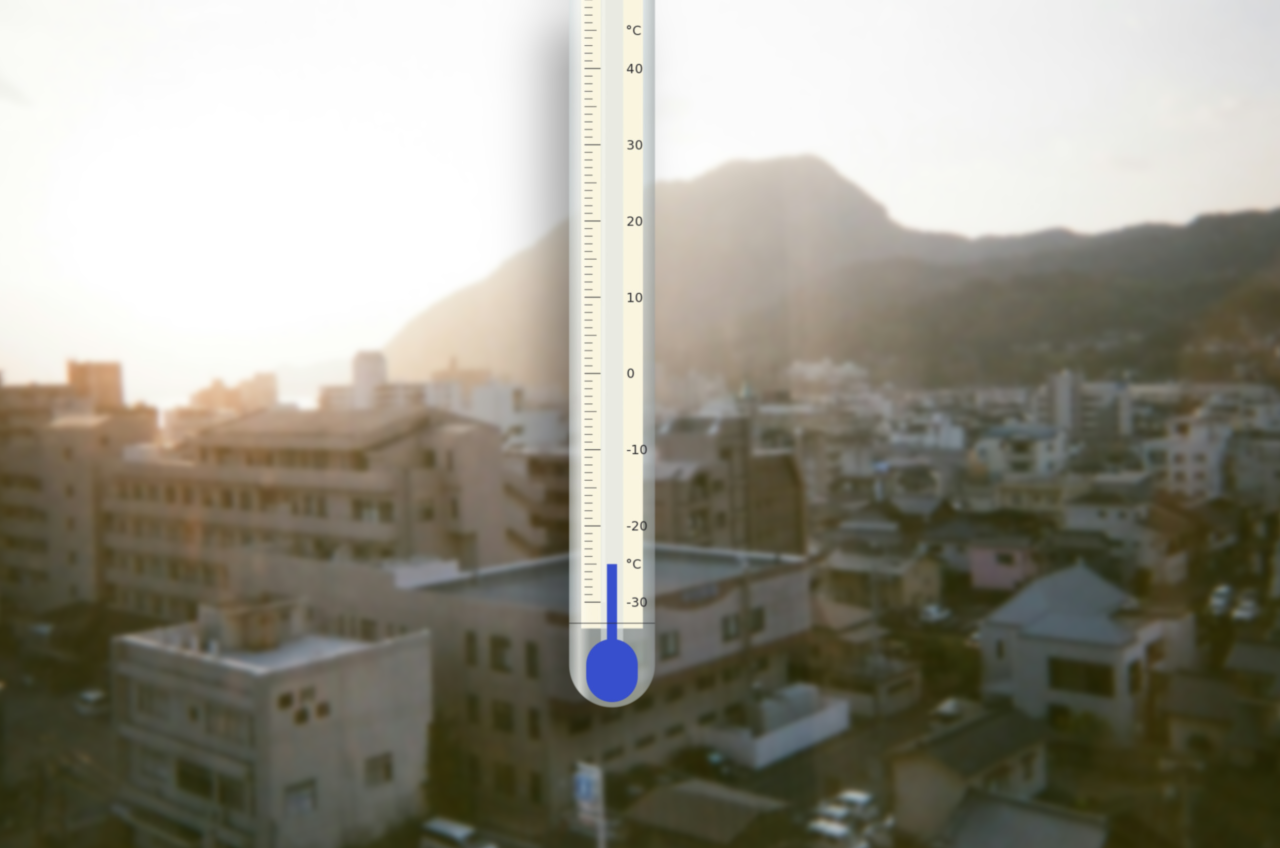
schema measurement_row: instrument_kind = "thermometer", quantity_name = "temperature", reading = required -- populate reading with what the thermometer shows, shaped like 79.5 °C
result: -25 °C
